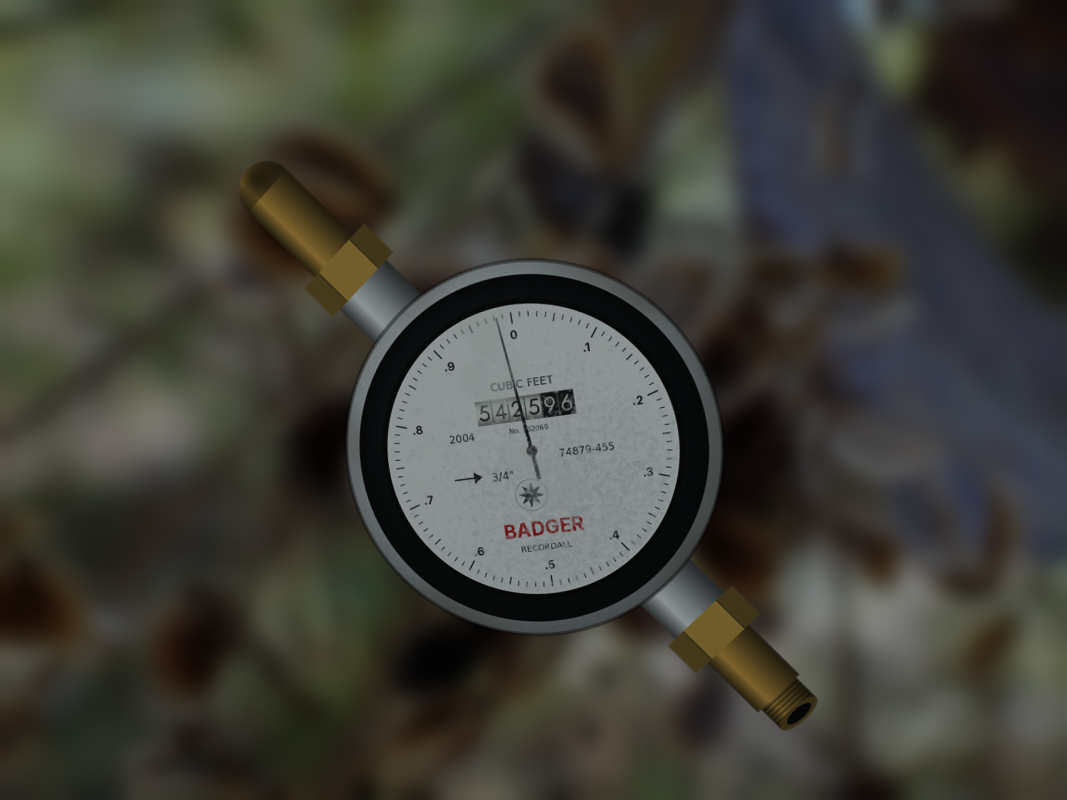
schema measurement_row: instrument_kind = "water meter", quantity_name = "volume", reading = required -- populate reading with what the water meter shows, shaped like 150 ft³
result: 542595.98 ft³
